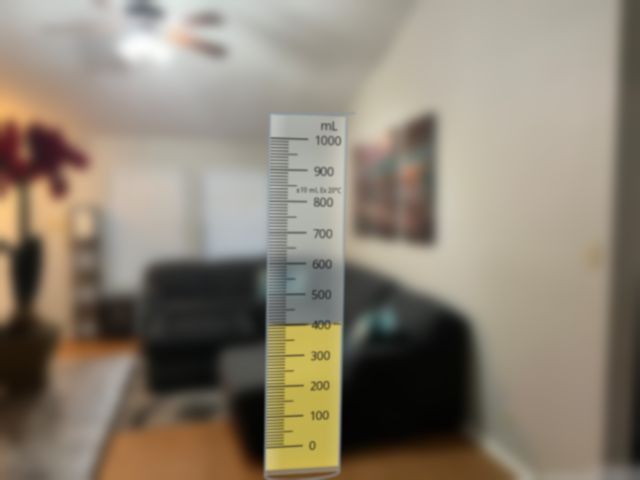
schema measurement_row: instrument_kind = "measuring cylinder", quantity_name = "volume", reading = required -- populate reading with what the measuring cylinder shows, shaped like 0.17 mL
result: 400 mL
